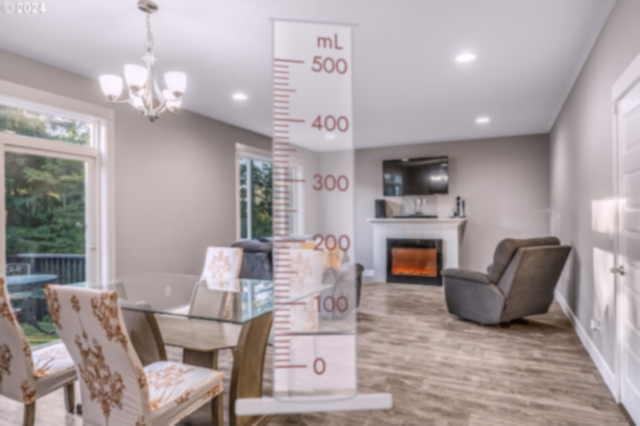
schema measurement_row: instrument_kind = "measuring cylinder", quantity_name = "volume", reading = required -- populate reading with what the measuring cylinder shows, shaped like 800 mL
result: 50 mL
